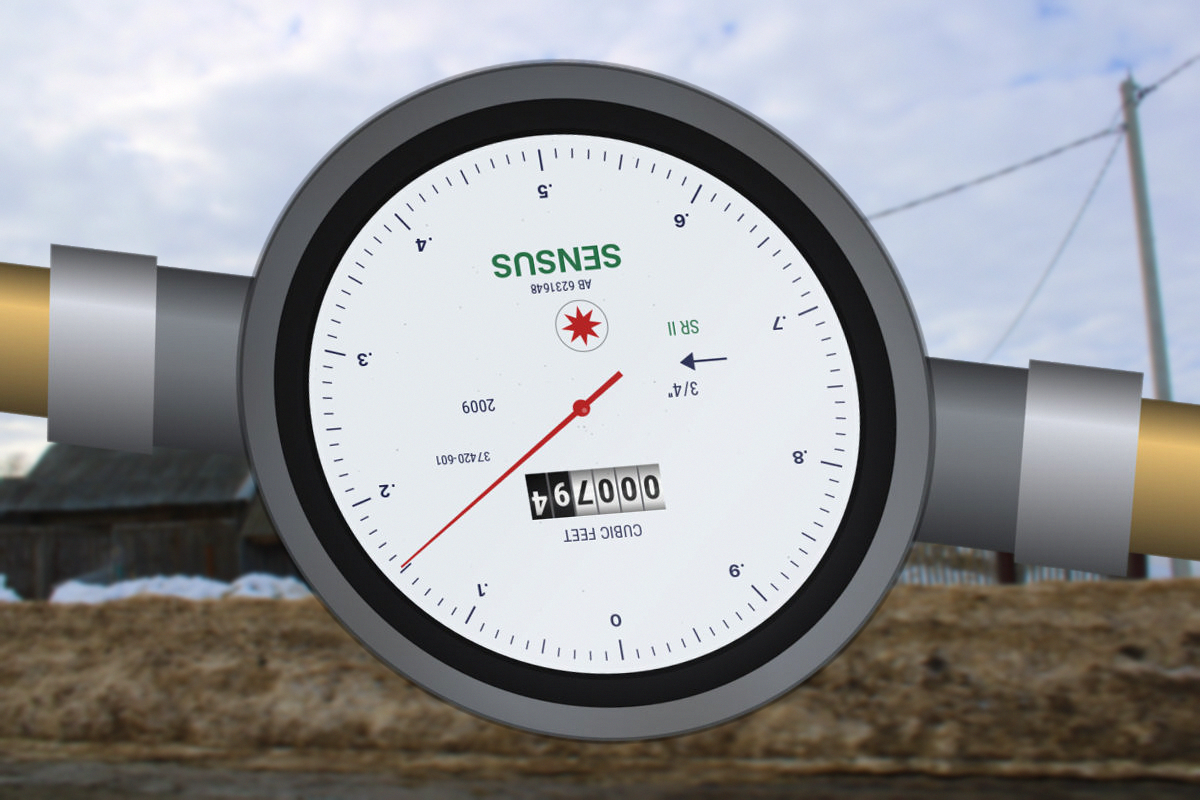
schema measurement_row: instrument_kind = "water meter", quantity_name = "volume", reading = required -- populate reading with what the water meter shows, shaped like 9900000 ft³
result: 794.15 ft³
